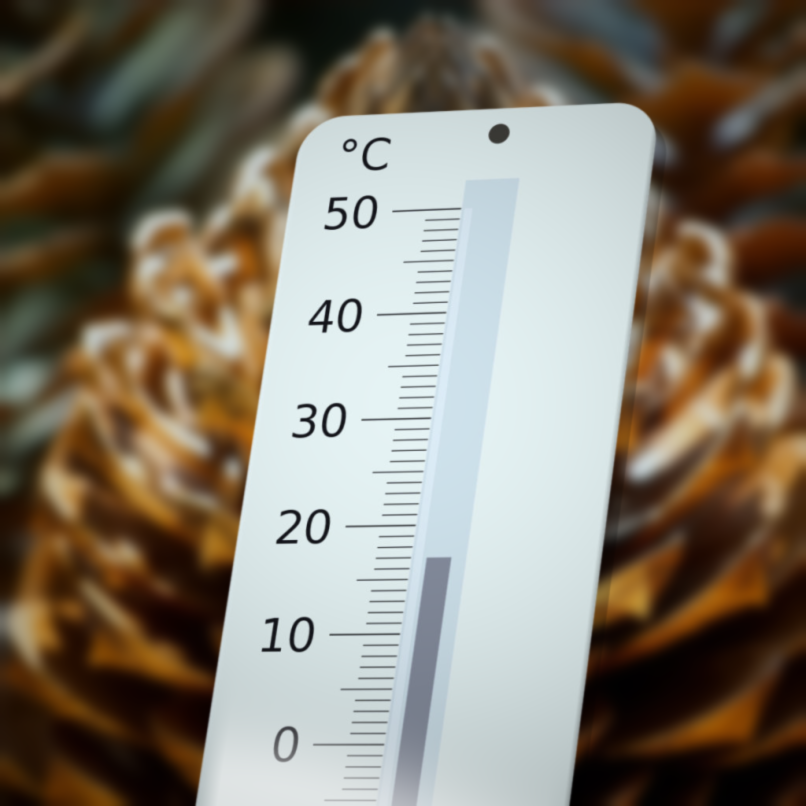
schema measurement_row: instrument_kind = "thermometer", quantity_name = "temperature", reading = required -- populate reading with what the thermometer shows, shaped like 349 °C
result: 17 °C
